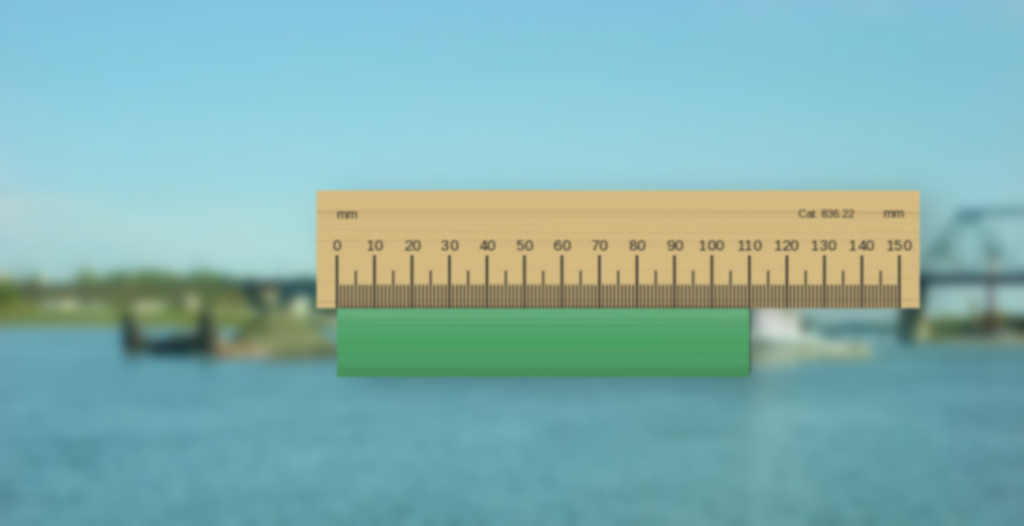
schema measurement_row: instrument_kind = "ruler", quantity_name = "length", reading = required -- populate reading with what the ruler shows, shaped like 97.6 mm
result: 110 mm
